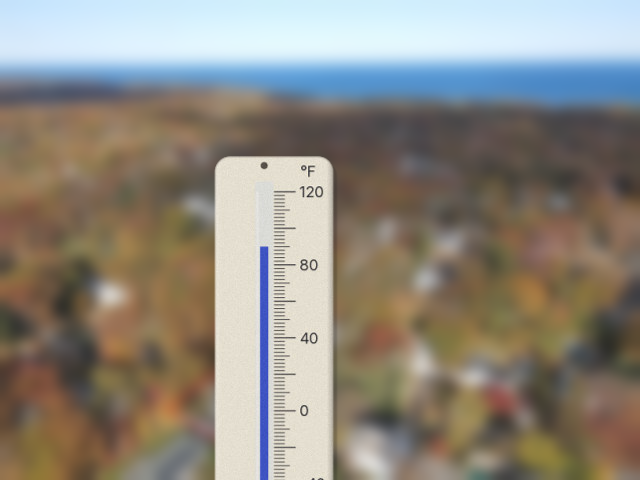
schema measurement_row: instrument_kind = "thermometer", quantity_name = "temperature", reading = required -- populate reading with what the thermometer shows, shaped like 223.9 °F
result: 90 °F
